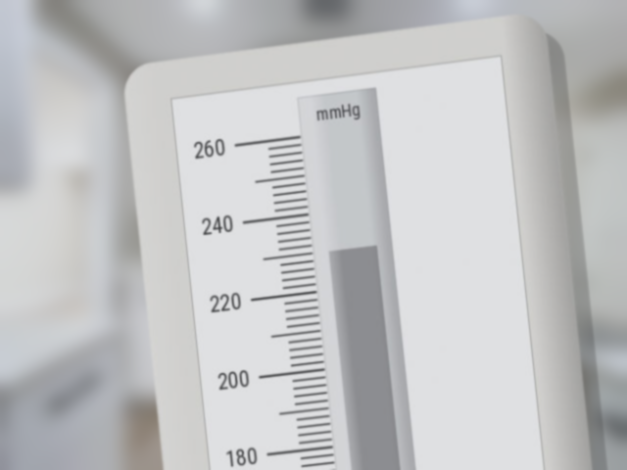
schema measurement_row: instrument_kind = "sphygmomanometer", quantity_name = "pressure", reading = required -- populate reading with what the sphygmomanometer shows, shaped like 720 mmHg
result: 230 mmHg
